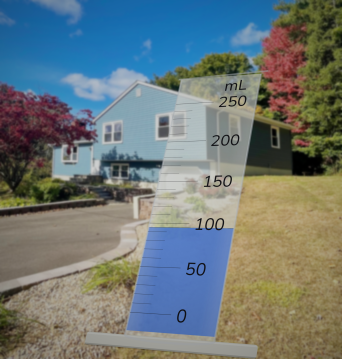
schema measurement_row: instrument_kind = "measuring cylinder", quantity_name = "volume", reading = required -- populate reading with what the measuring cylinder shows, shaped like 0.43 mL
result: 95 mL
